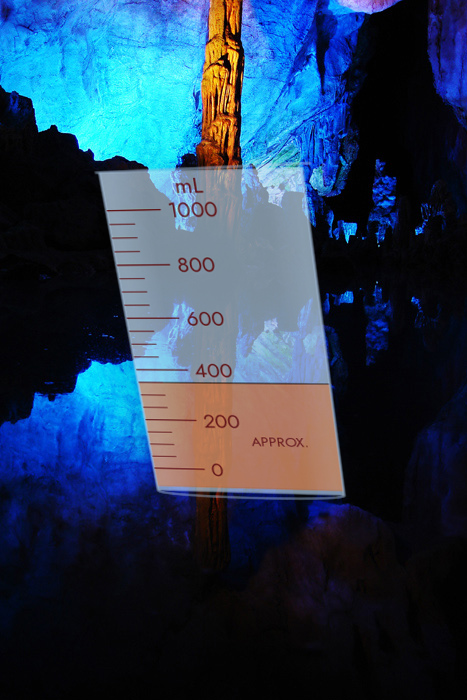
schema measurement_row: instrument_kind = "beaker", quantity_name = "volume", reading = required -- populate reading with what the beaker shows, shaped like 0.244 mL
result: 350 mL
